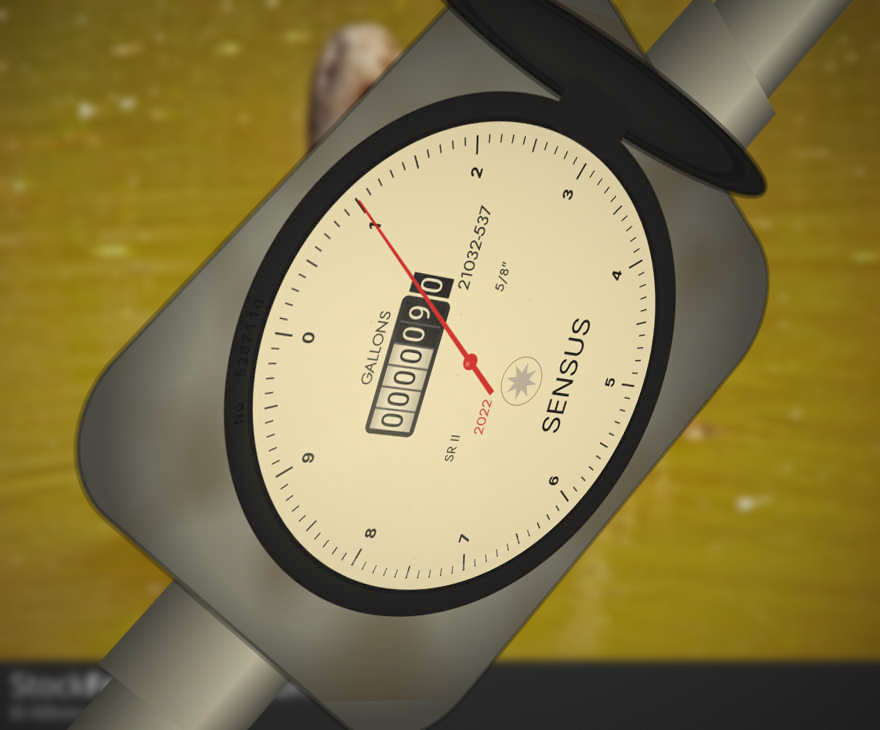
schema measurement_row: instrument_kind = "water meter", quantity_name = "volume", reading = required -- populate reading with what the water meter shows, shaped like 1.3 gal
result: 91.0 gal
